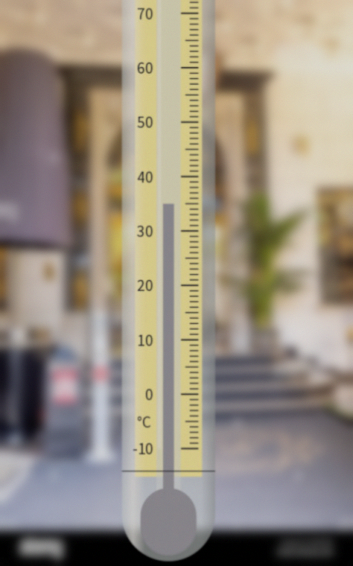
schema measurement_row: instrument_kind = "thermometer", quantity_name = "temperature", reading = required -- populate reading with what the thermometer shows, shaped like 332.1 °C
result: 35 °C
